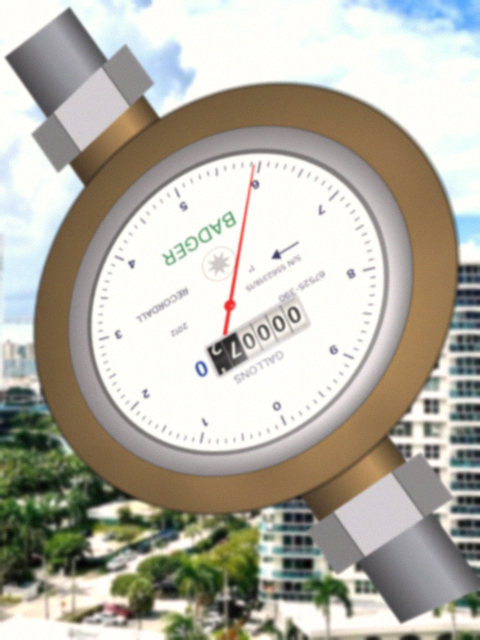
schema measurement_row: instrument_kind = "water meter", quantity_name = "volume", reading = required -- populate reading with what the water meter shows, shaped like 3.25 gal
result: 715.9 gal
